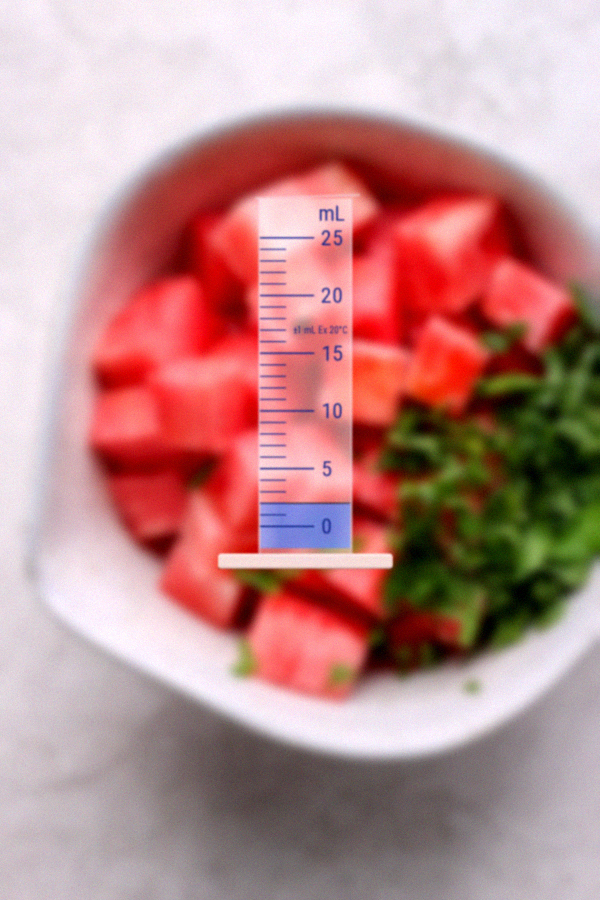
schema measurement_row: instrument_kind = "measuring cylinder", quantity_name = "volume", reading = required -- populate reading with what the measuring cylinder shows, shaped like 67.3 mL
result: 2 mL
